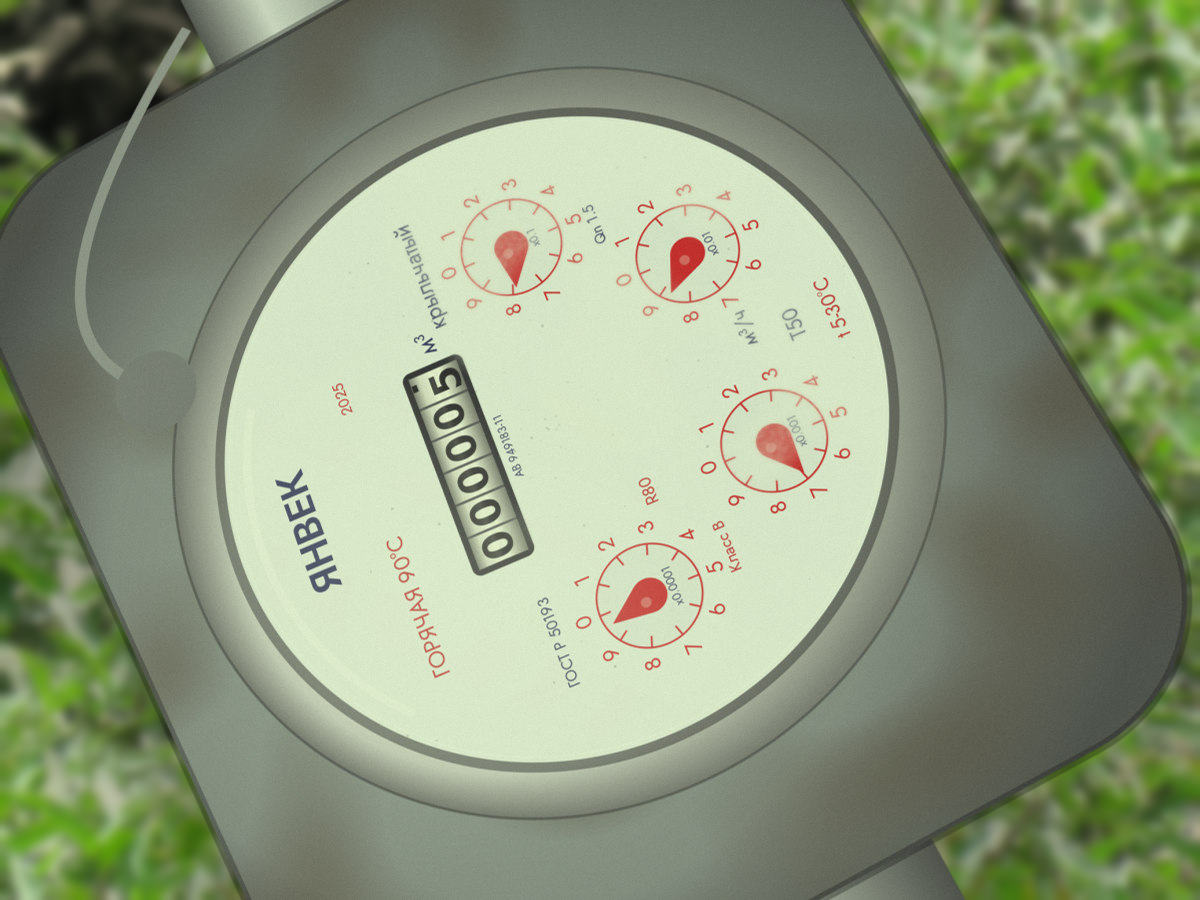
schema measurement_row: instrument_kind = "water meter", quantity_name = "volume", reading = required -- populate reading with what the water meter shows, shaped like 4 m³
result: 4.7869 m³
